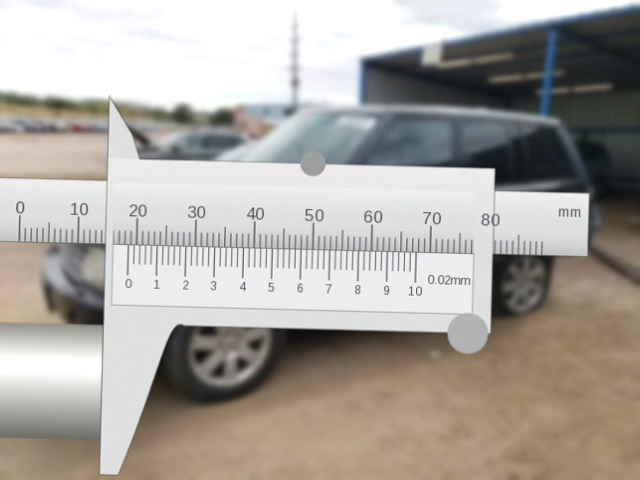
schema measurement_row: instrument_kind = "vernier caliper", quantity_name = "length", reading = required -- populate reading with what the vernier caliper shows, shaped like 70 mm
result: 18.6 mm
